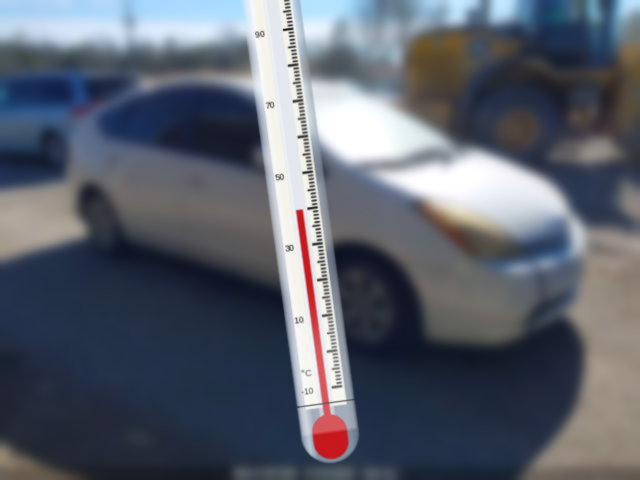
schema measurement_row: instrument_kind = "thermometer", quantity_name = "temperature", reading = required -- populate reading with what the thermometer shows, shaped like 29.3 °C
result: 40 °C
